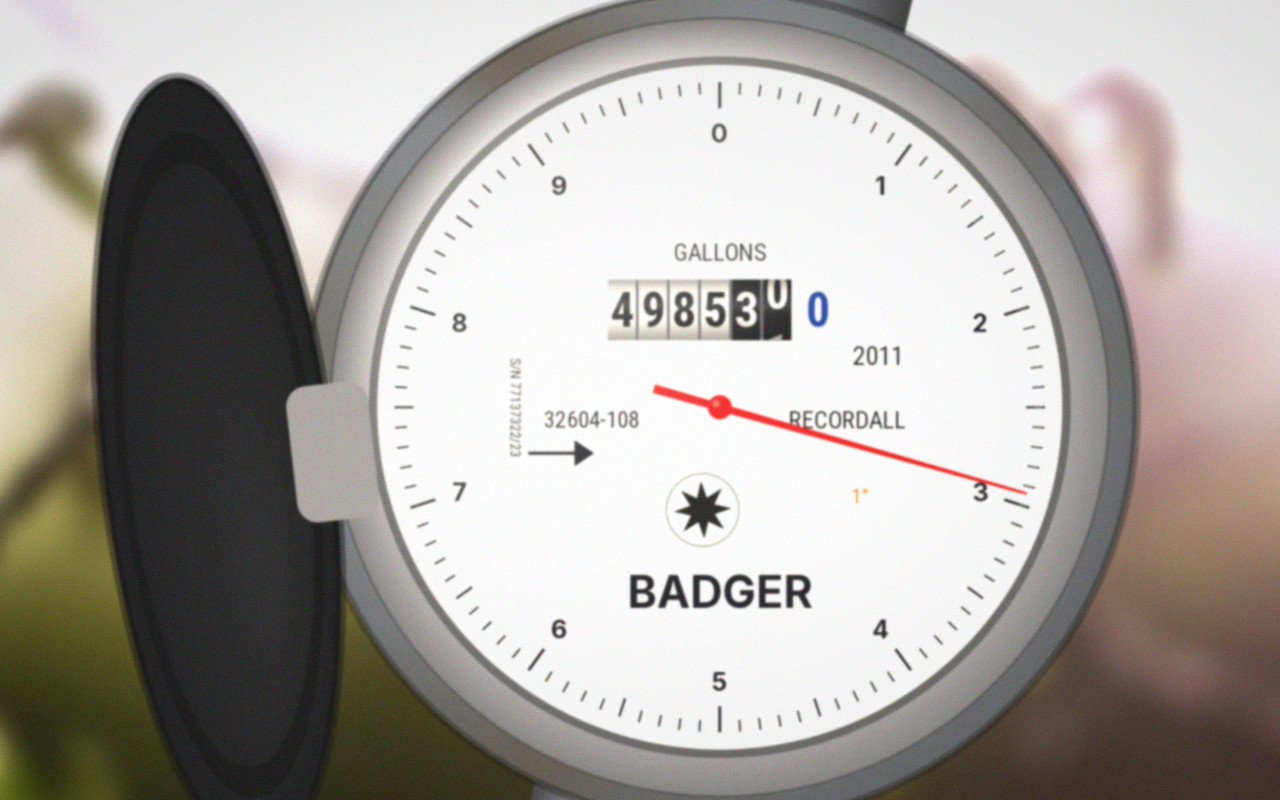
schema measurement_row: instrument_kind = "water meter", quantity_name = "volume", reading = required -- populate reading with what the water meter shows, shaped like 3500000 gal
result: 4985302.9 gal
